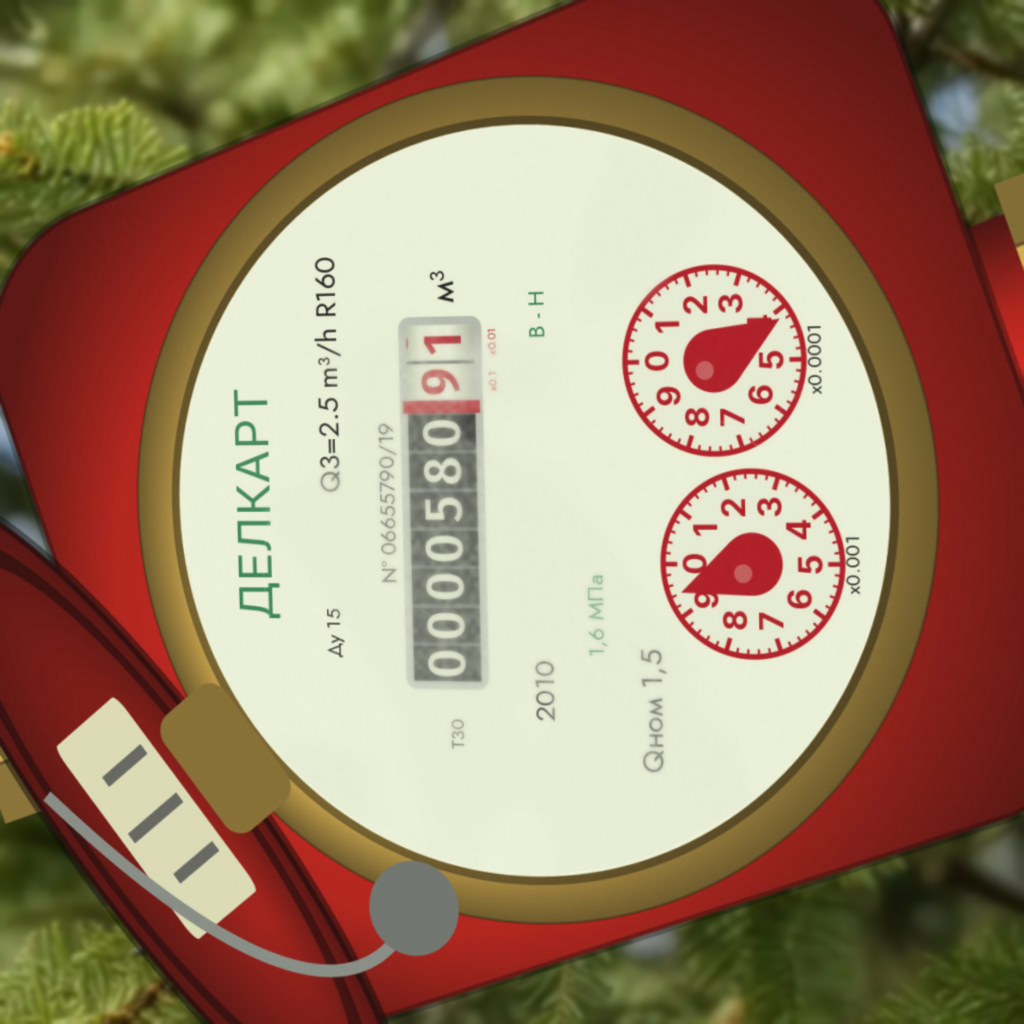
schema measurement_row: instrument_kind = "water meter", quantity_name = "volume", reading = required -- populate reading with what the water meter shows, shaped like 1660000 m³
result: 580.9094 m³
